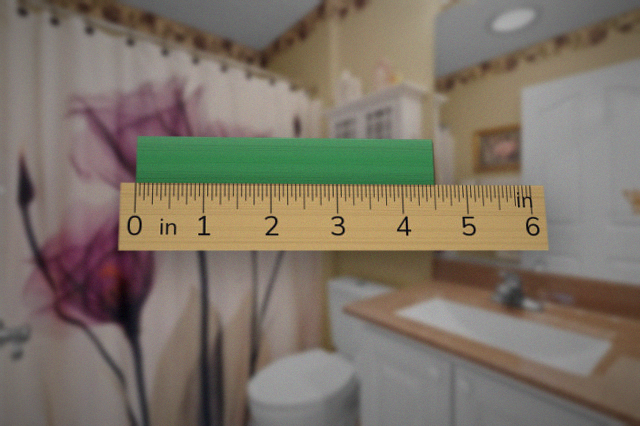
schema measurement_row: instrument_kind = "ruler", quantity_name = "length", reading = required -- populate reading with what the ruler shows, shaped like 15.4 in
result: 4.5 in
